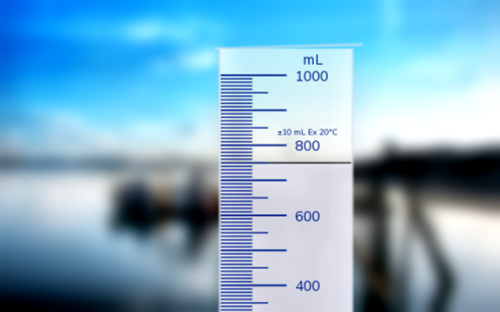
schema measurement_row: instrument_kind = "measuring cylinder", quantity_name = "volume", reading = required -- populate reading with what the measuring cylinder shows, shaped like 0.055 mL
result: 750 mL
